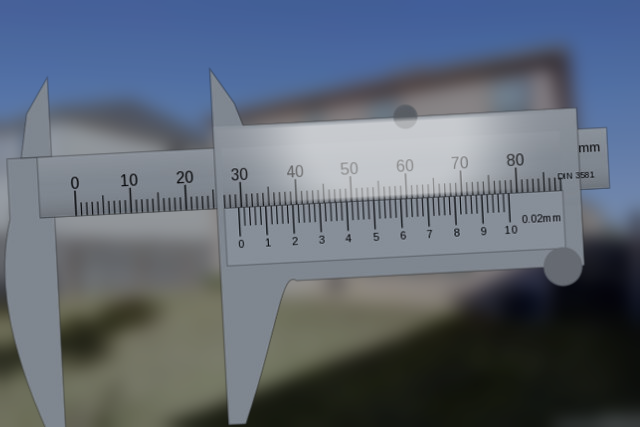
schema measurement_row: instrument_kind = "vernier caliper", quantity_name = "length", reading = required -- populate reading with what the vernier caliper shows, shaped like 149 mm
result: 29.5 mm
